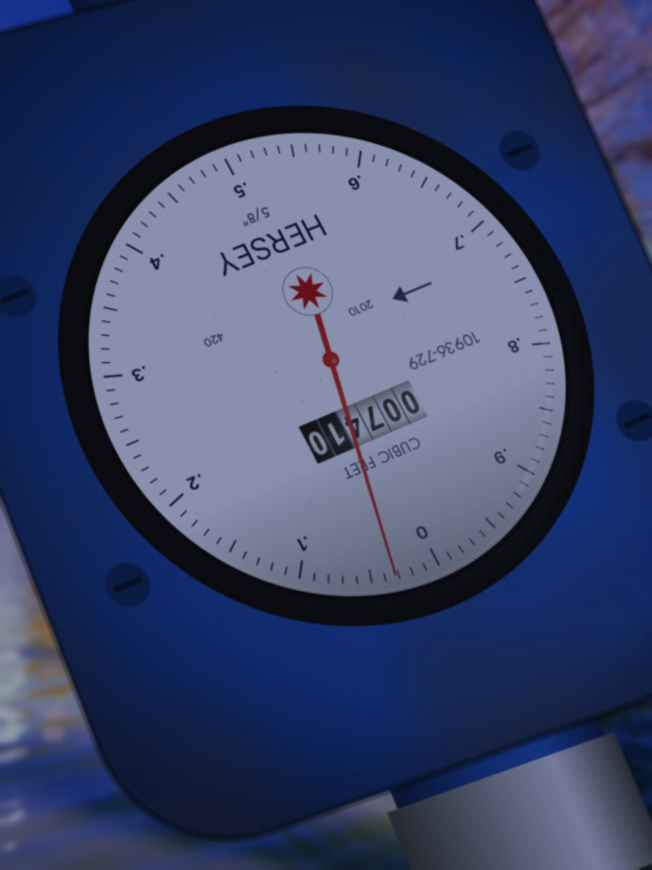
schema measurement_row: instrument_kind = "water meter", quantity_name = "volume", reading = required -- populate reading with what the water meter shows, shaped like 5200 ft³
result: 7410.03 ft³
